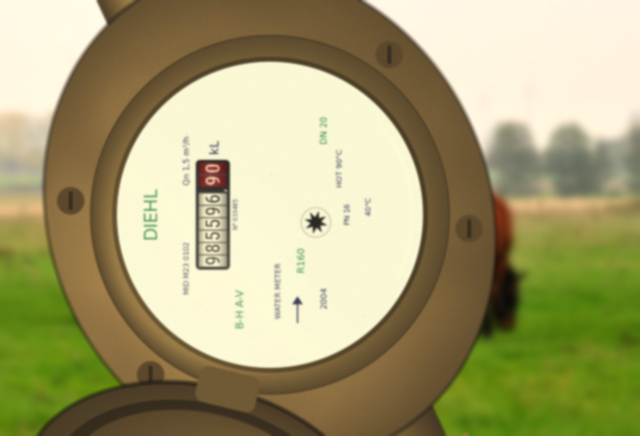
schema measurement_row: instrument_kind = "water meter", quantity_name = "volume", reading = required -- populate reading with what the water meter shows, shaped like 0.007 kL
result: 985596.90 kL
